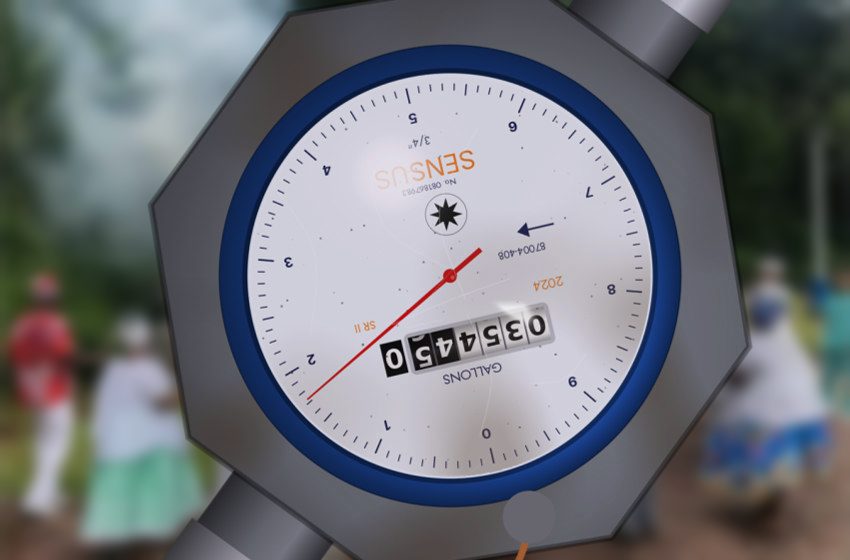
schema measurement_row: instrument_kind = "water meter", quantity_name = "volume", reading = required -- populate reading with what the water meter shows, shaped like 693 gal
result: 354451.7 gal
